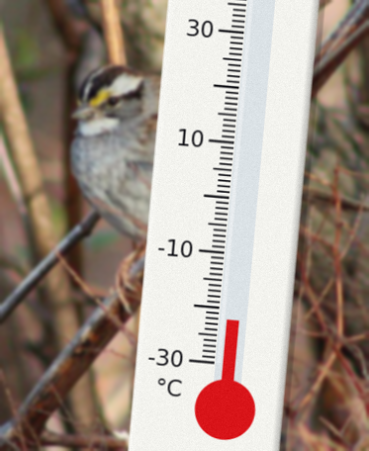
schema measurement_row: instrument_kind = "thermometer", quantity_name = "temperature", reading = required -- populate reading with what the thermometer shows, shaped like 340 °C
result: -22 °C
